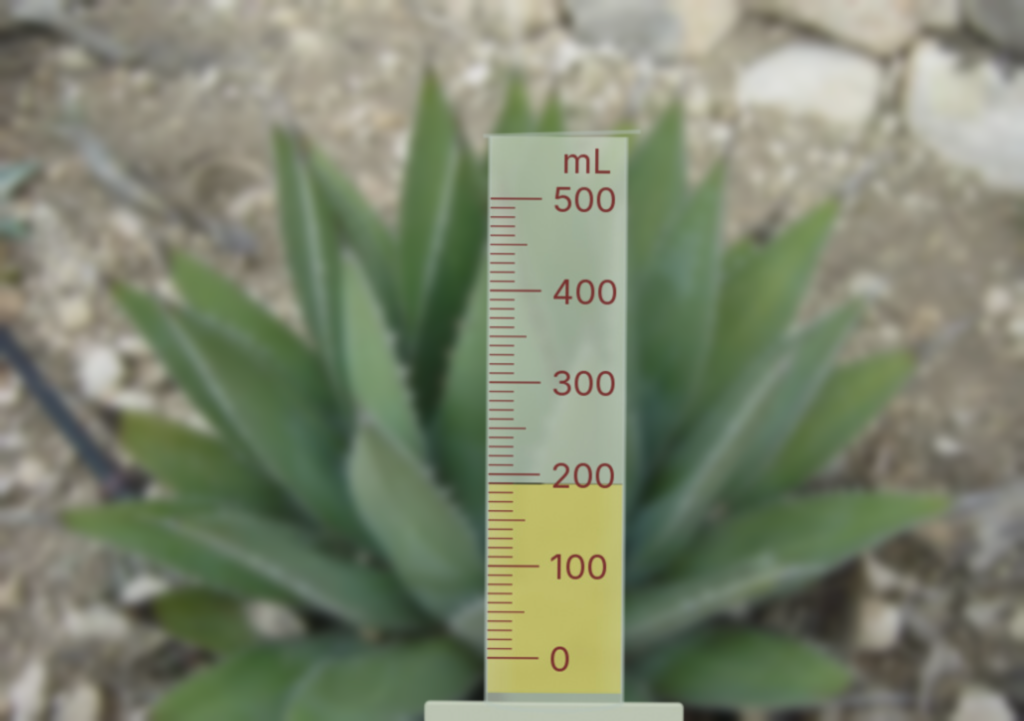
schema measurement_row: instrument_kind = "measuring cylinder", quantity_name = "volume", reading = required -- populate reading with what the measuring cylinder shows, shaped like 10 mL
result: 190 mL
